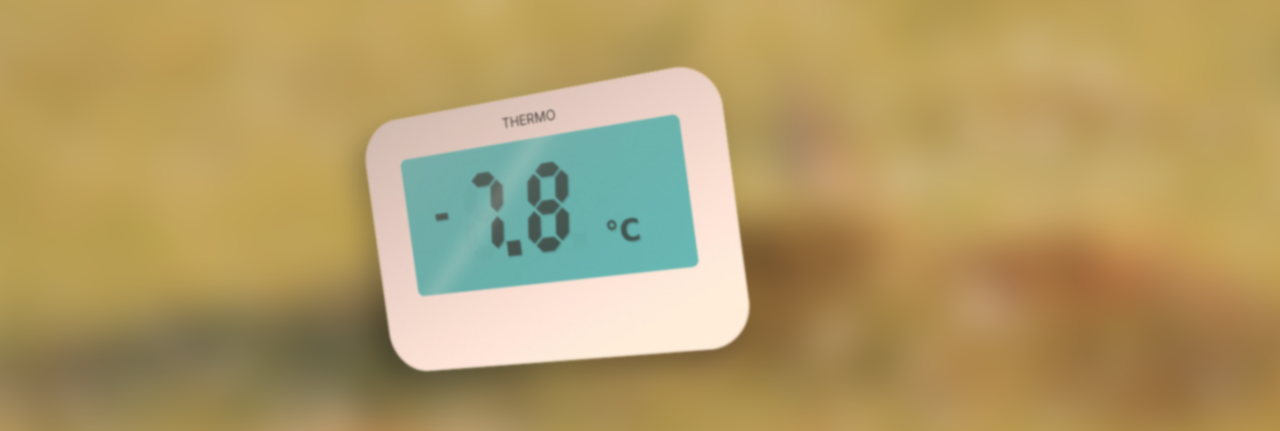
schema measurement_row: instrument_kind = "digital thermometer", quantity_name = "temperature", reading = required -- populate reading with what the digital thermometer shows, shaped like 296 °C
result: -7.8 °C
